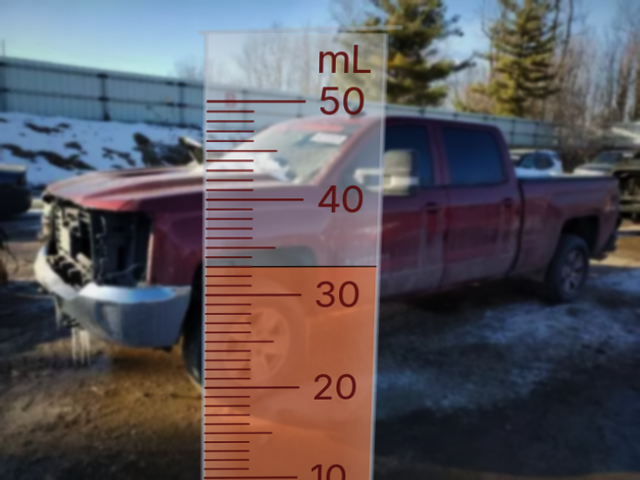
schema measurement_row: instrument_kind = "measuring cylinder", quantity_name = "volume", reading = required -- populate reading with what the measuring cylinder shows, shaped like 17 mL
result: 33 mL
